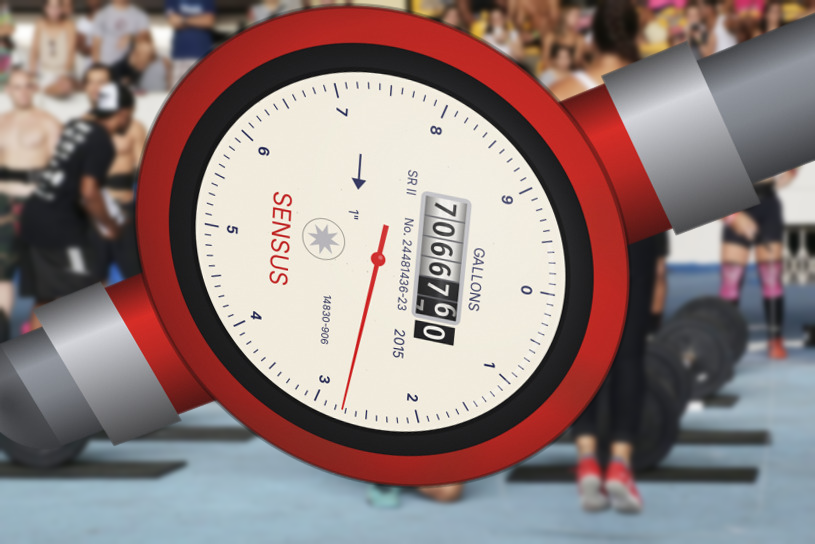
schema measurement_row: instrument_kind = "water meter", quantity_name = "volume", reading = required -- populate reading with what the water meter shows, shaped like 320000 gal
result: 7066762.7 gal
